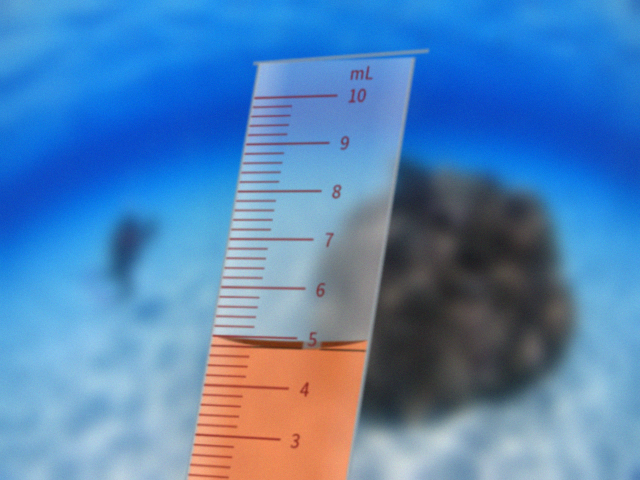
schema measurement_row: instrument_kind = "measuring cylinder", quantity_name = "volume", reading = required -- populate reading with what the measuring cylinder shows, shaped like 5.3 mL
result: 4.8 mL
